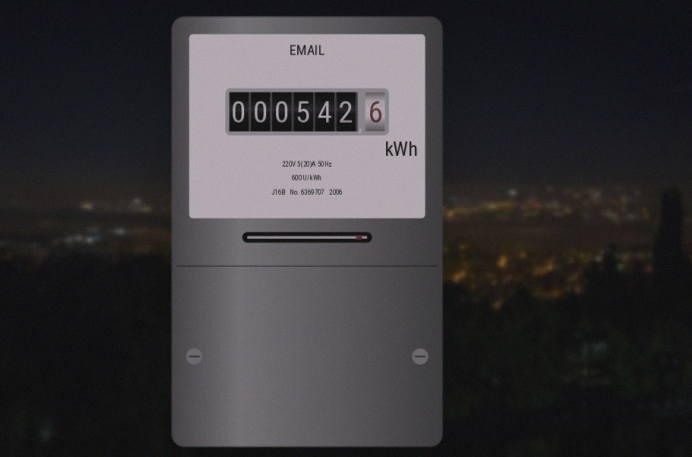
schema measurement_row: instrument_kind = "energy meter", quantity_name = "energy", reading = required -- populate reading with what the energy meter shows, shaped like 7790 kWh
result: 542.6 kWh
